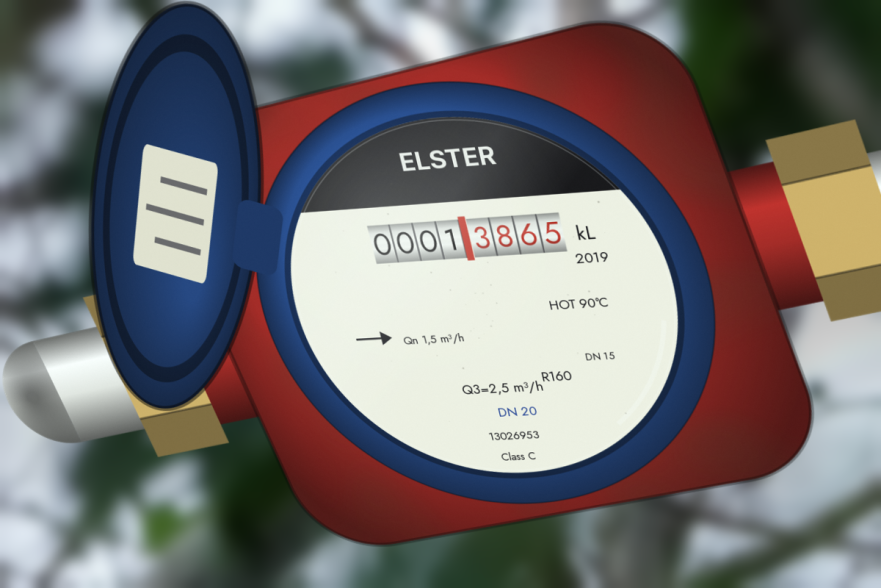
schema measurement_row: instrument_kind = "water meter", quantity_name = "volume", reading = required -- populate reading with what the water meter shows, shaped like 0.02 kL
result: 1.3865 kL
